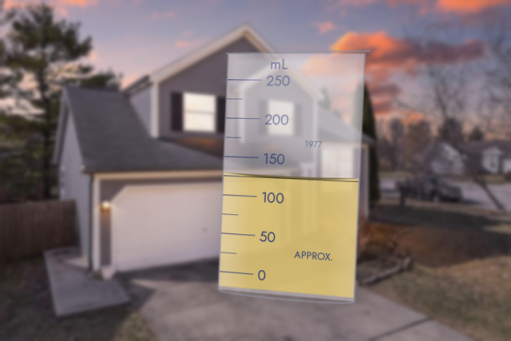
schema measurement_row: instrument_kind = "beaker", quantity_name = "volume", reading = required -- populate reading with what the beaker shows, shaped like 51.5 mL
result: 125 mL
